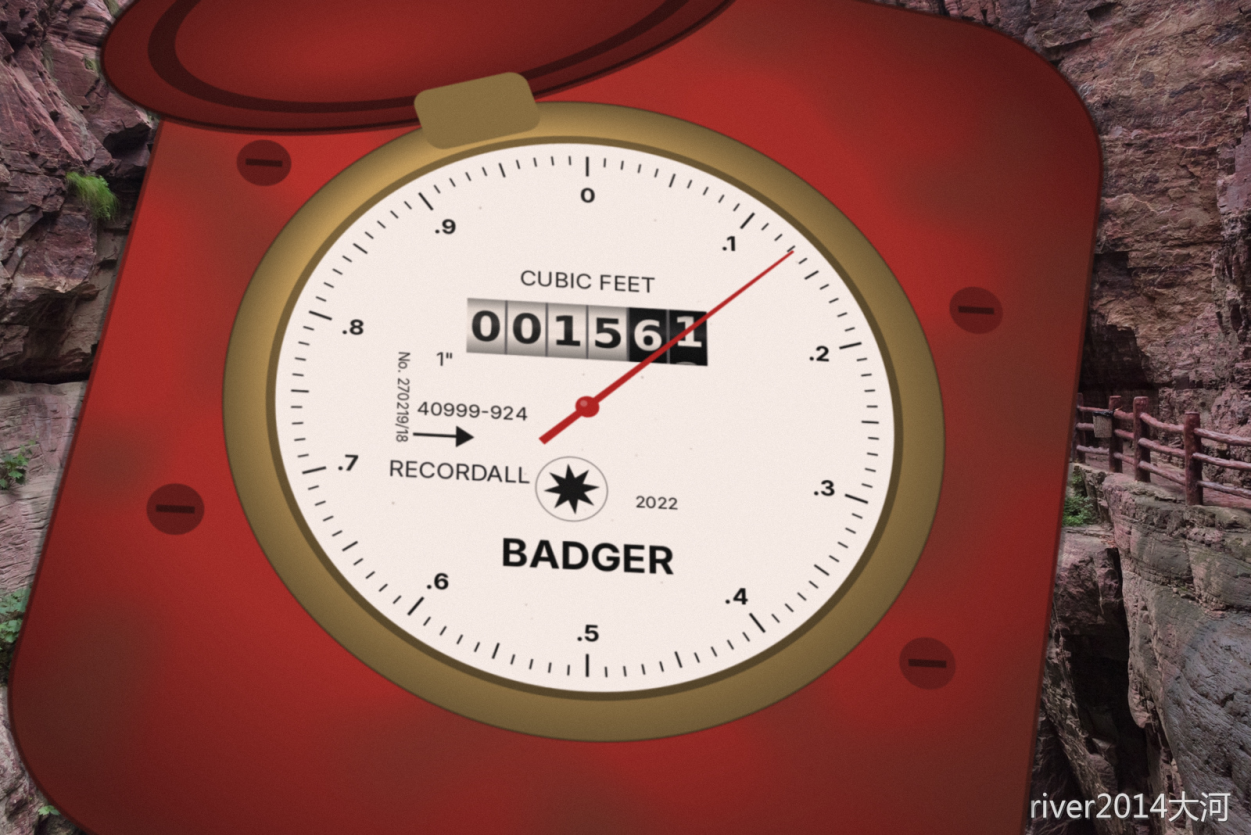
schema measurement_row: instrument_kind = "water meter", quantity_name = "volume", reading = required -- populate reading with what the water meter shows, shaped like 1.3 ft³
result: 1561.13 ft³
